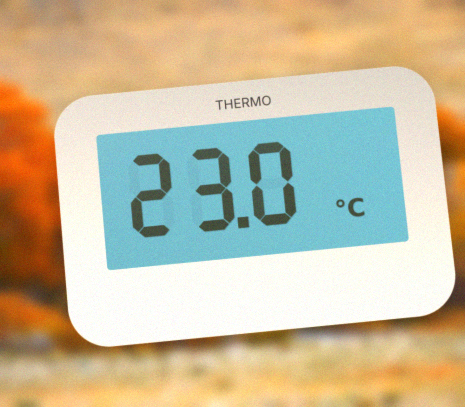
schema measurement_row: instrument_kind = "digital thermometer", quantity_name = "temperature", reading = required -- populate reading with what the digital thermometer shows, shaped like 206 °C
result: 23.0 °C
